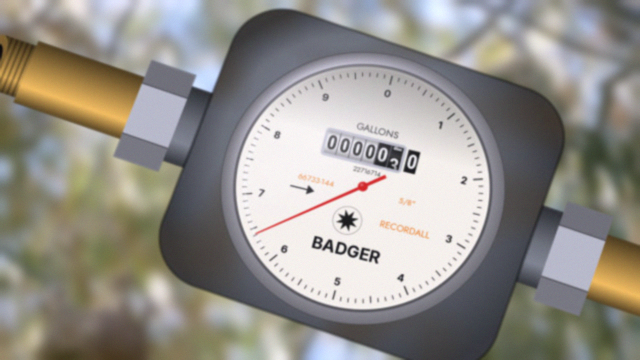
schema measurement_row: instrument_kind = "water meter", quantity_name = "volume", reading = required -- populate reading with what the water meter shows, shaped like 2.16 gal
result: 26.4 gal
